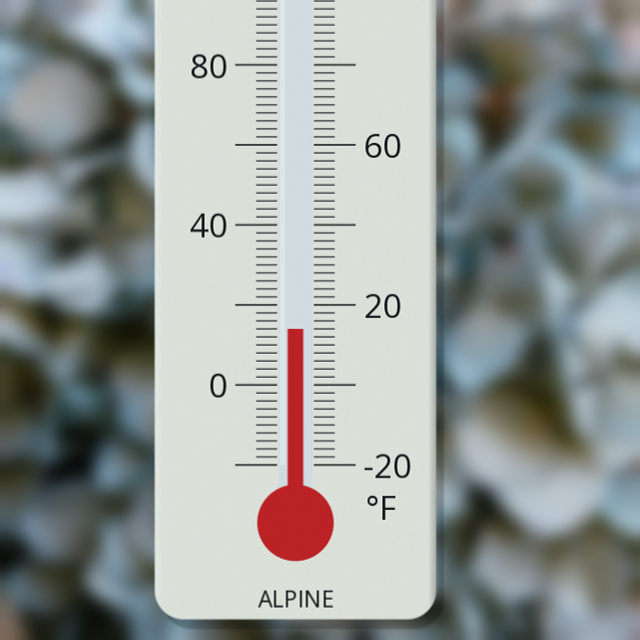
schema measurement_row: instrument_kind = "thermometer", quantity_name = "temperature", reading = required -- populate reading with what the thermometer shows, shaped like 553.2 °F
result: 14 °F
